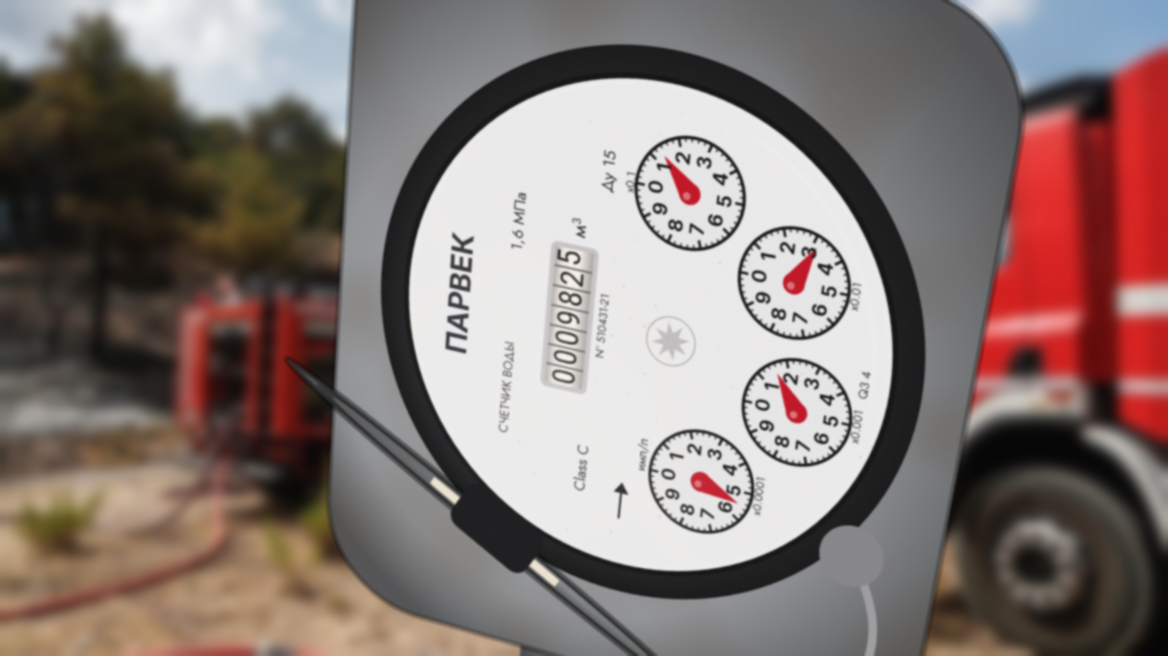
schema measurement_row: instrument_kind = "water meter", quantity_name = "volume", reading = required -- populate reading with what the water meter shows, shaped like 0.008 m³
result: 9825.1315 m³
